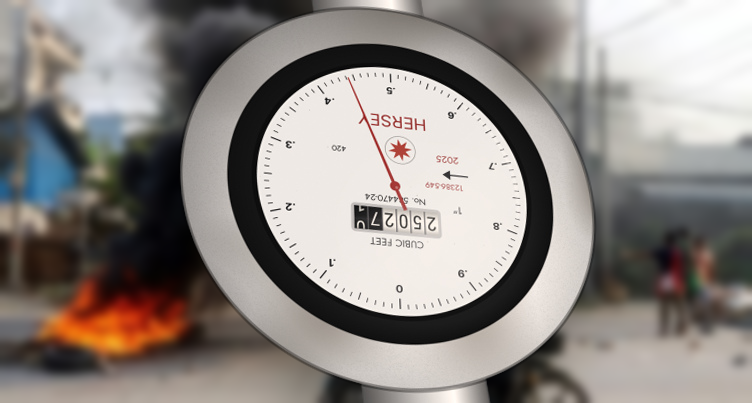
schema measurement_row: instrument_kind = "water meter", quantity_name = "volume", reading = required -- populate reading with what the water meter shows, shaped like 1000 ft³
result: 250270.44 ft³
